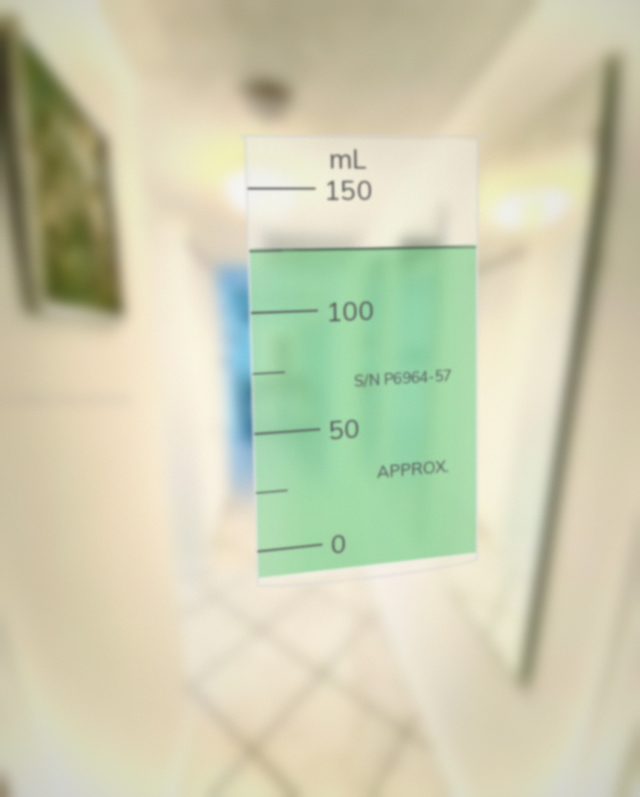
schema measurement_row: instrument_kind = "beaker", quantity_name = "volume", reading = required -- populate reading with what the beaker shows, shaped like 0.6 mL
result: 125 mL
